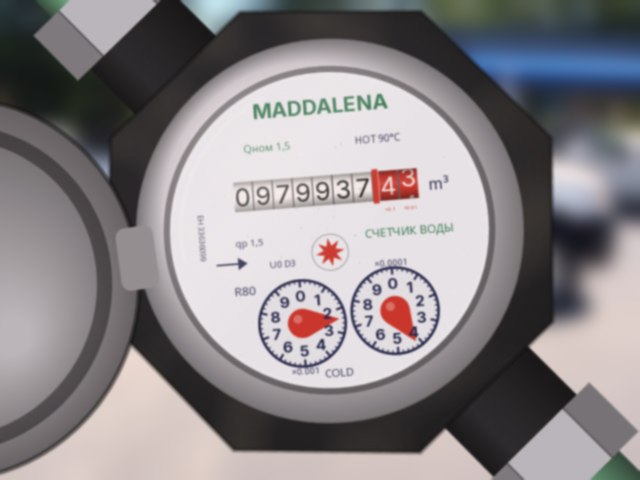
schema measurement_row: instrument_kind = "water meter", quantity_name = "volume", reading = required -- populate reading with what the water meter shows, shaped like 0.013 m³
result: 979937.4324 m³
